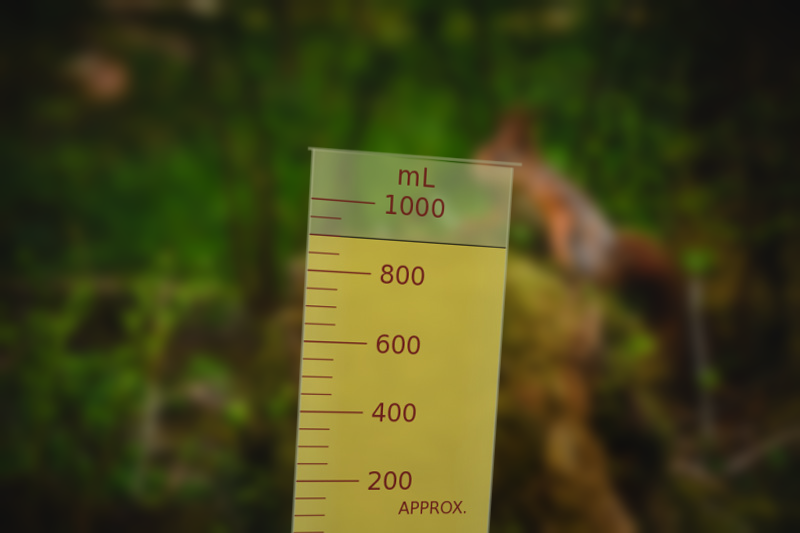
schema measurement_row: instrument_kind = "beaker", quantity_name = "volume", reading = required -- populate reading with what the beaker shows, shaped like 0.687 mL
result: 900 mL
